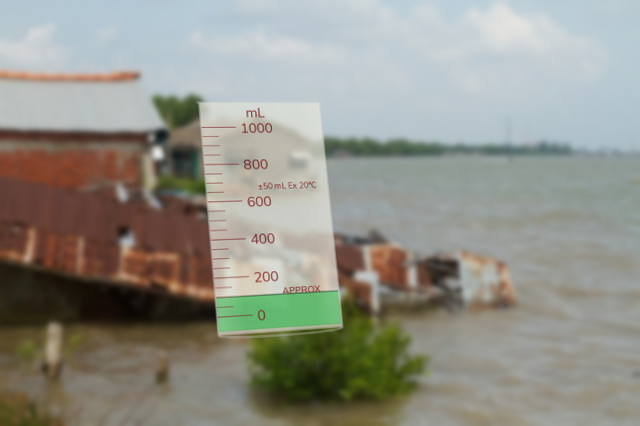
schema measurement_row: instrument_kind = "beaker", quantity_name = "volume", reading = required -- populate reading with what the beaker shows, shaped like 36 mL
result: 100 mL
